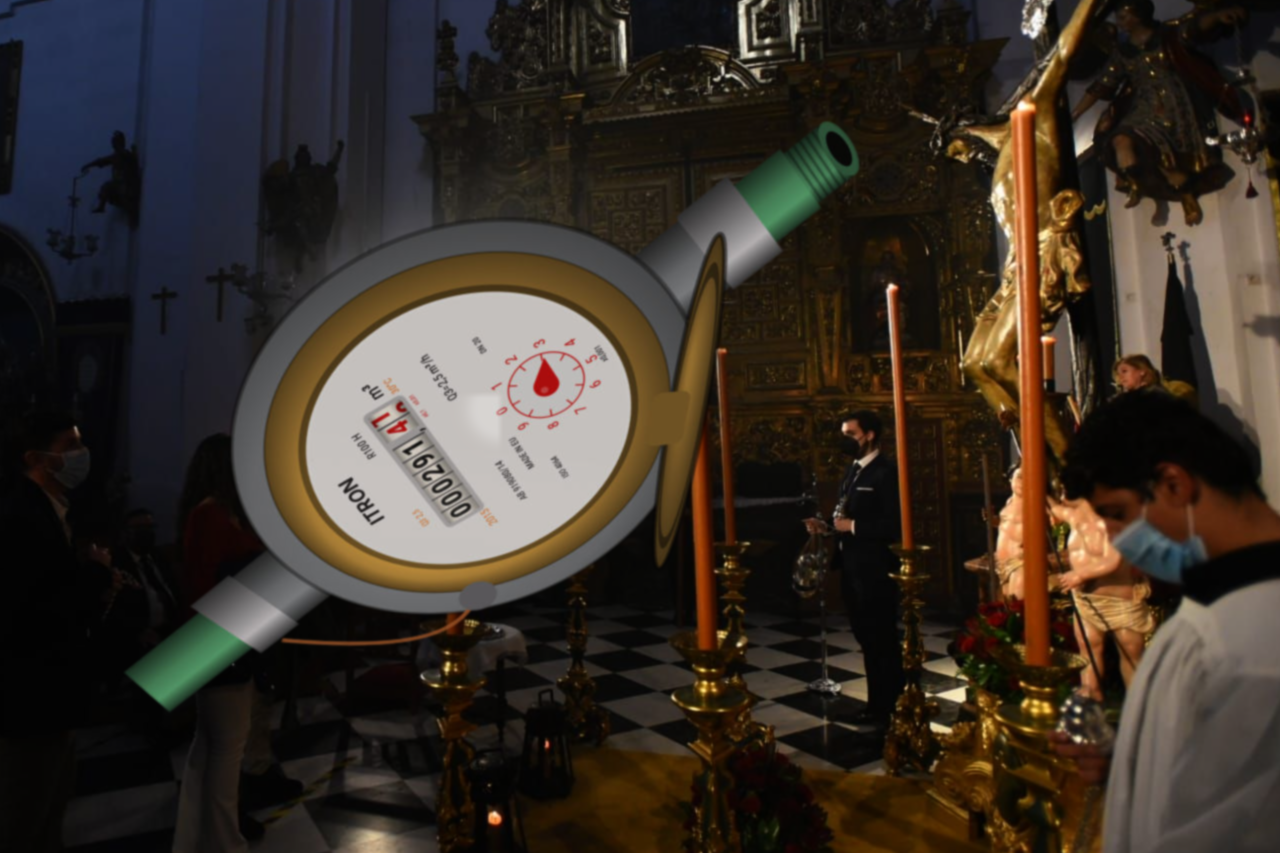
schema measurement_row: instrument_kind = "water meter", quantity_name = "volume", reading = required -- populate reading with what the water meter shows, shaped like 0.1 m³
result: 291.413 m³
